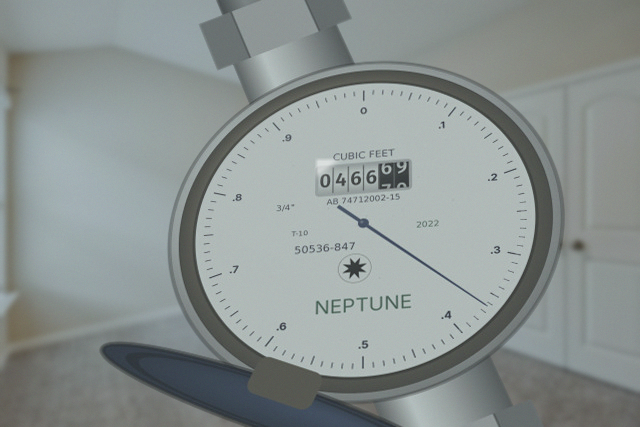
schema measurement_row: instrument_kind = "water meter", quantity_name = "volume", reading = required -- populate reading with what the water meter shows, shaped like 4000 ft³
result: 46669.36 ft³
